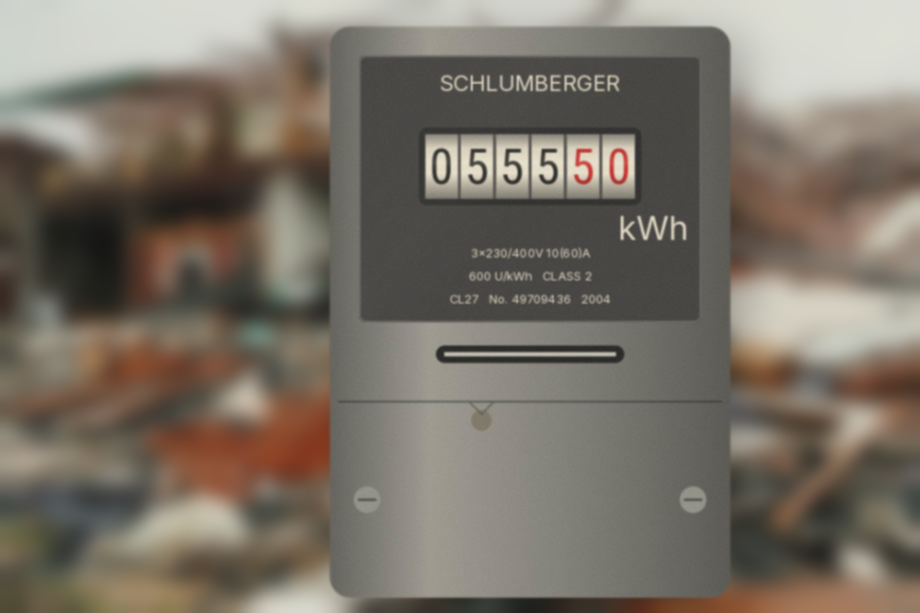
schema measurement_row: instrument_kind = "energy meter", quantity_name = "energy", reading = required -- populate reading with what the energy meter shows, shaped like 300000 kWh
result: 555.50 kWh
